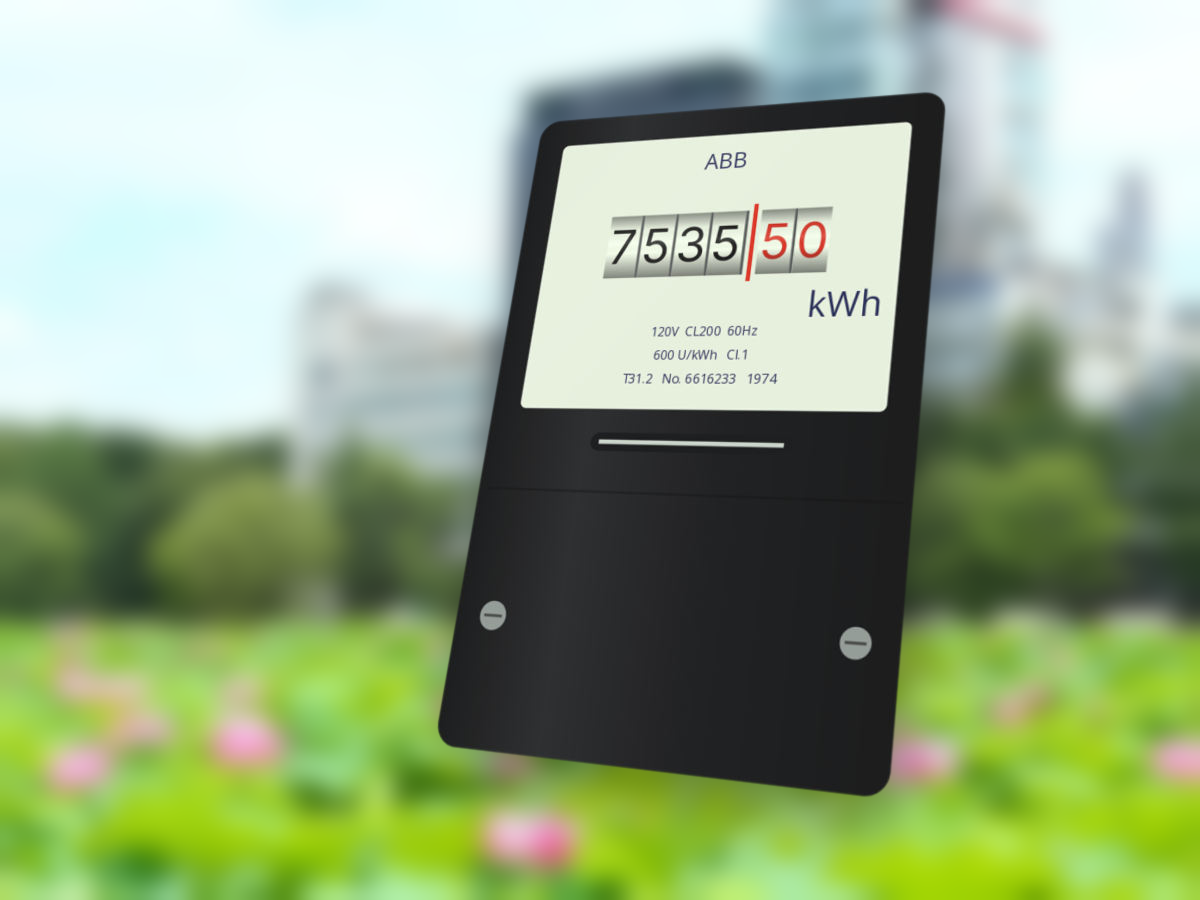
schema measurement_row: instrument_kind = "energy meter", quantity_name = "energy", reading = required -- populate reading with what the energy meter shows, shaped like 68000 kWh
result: 7535.50 kWh
